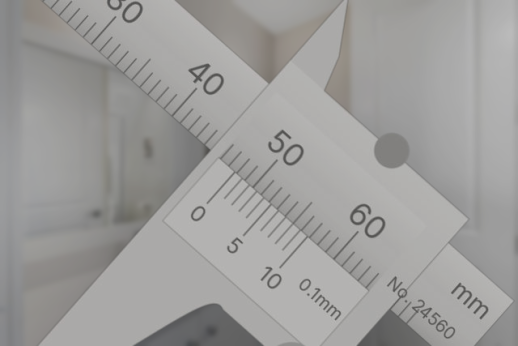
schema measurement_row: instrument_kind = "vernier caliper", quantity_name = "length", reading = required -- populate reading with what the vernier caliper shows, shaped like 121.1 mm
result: 47.8 mm
